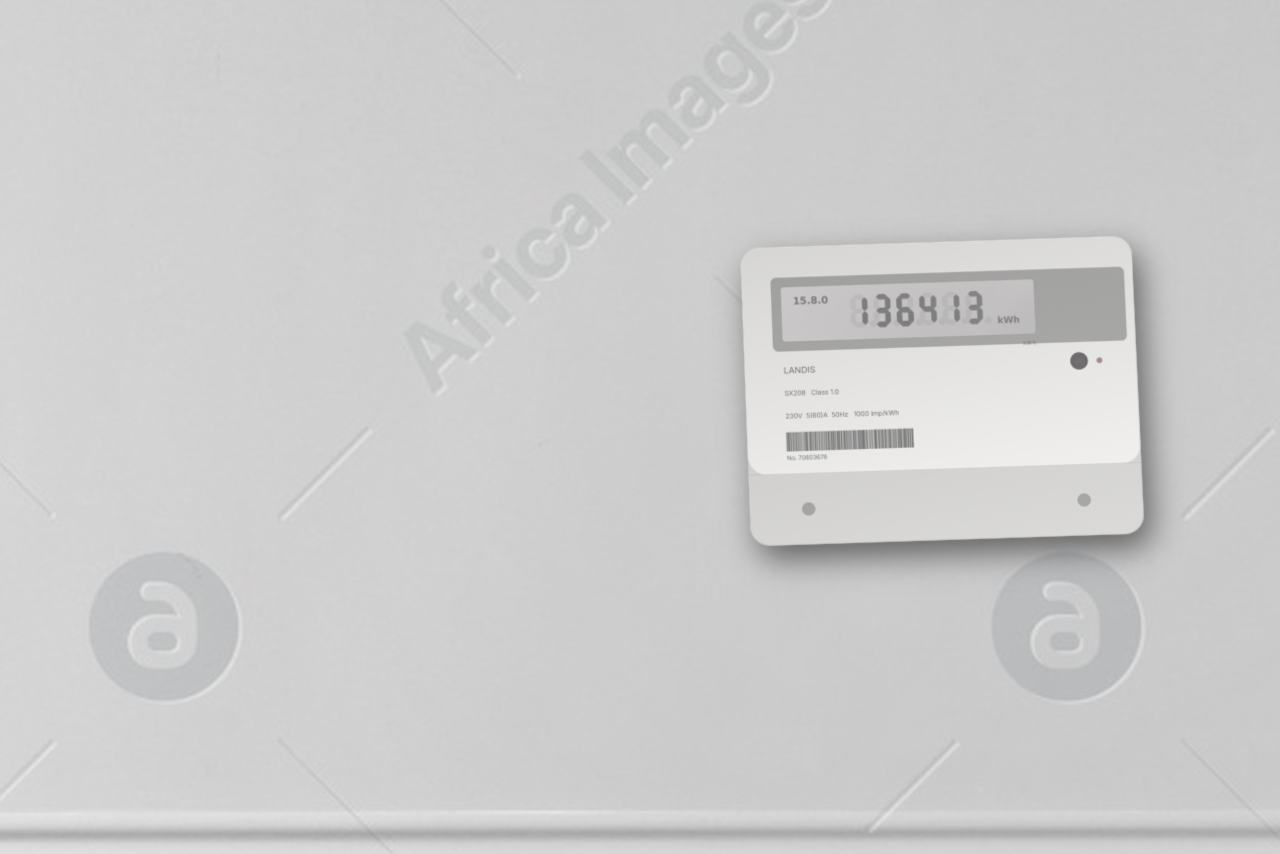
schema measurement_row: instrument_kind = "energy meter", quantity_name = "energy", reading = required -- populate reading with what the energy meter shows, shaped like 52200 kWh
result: 136413 kWh
